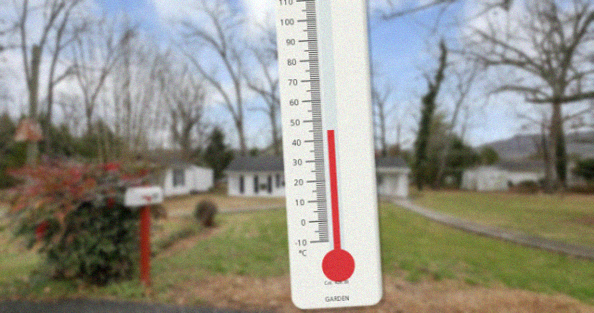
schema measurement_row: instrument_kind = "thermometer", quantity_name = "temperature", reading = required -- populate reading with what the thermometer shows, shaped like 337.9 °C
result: 45 °C
